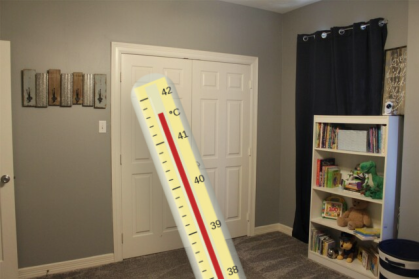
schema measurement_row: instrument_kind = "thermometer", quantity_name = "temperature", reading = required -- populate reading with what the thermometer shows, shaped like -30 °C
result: 41.6 °C
